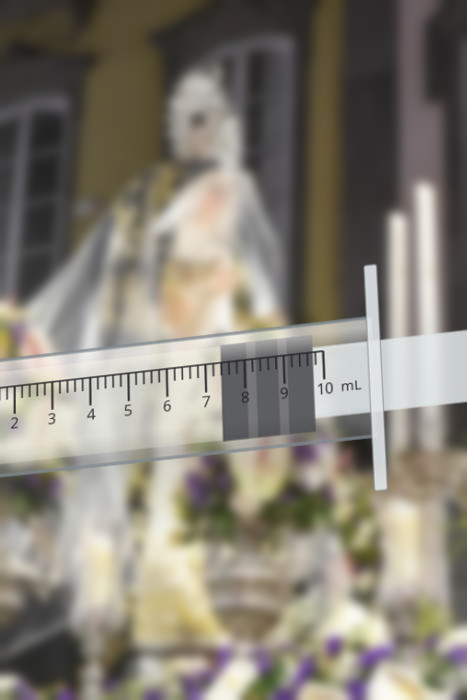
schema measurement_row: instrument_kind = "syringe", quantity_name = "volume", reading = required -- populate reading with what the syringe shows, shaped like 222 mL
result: 7.4 mL
